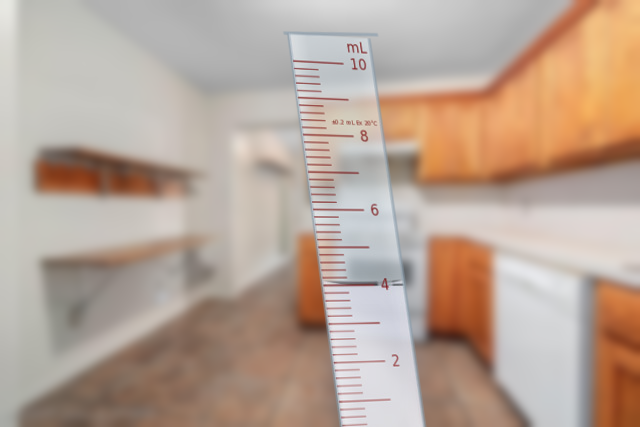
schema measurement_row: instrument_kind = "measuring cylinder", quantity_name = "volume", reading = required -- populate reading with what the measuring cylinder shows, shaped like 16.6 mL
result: 4 mL
